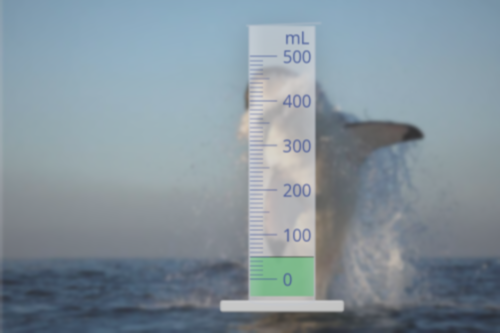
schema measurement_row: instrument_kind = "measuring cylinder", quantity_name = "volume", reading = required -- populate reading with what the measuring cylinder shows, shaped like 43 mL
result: 50 mL
